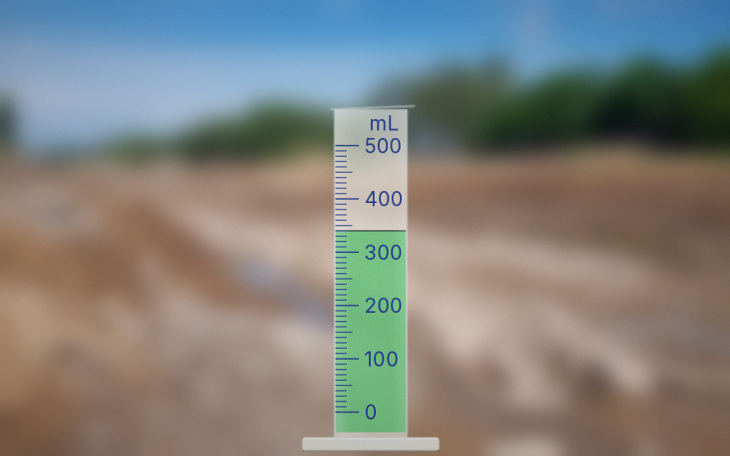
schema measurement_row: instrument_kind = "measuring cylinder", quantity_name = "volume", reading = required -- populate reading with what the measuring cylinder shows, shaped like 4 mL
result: 340 mL
